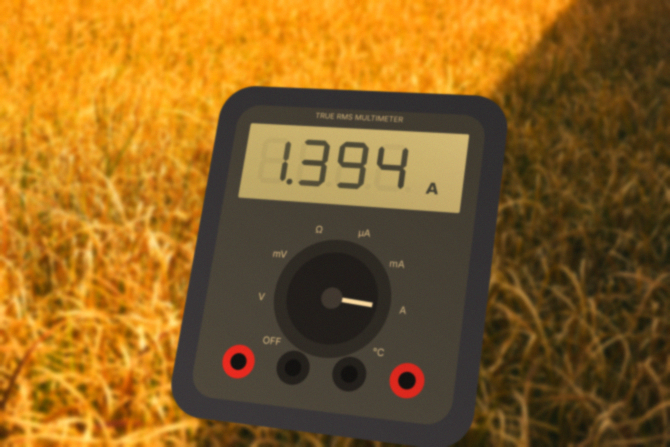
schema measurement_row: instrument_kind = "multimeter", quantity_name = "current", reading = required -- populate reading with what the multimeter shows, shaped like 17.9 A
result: 1.394 A
